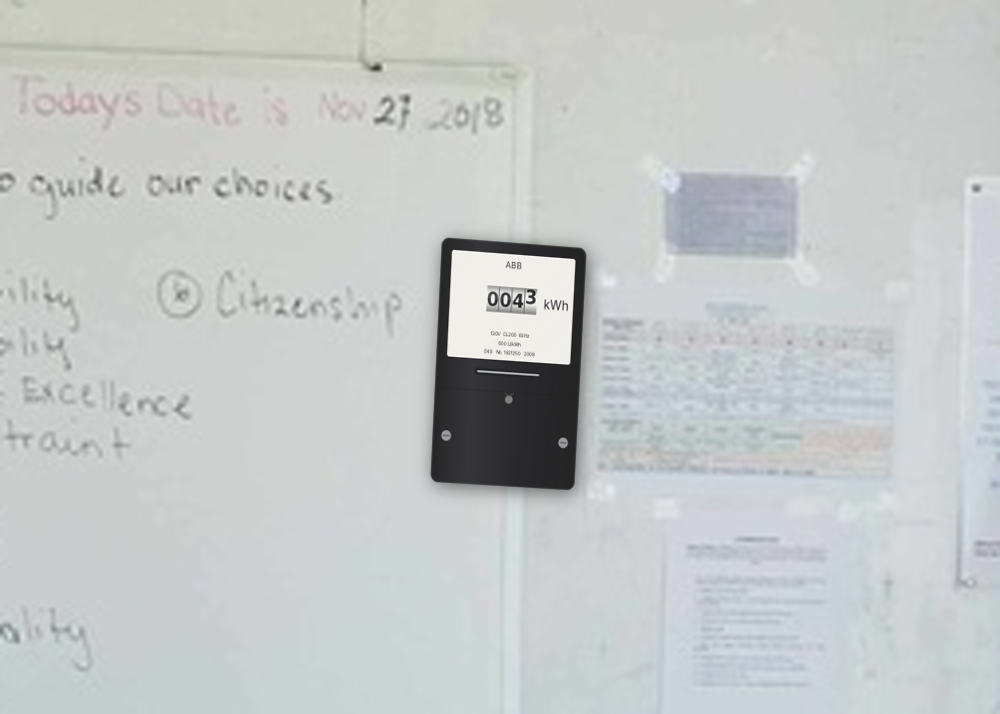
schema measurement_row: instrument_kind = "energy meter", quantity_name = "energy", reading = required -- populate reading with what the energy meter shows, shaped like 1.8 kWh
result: 43 kWh
